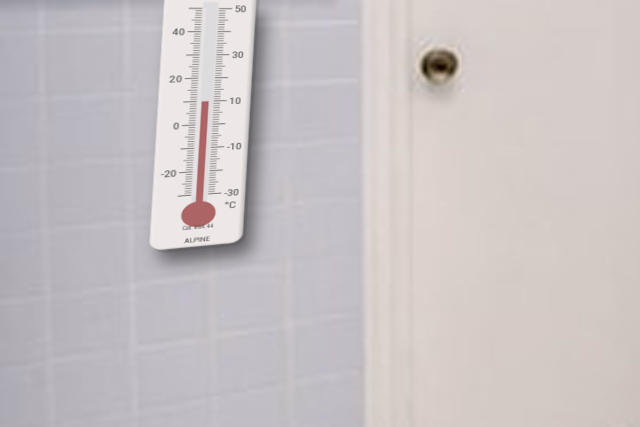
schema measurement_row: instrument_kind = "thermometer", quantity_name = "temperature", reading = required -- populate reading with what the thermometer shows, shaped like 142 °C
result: 10 °C
